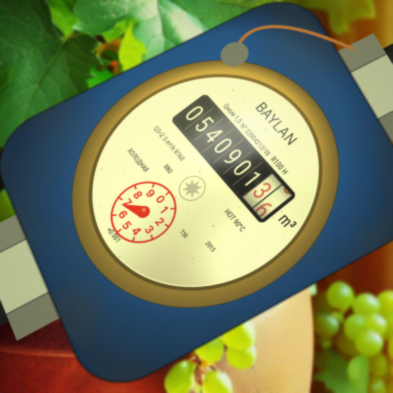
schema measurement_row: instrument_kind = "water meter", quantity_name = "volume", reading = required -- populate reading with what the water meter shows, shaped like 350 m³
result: 540901.356 m³
